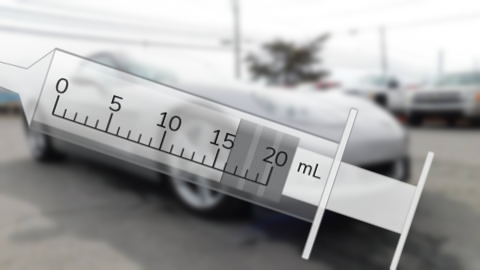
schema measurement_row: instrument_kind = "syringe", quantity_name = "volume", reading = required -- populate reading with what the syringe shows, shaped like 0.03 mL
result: 16 mL
